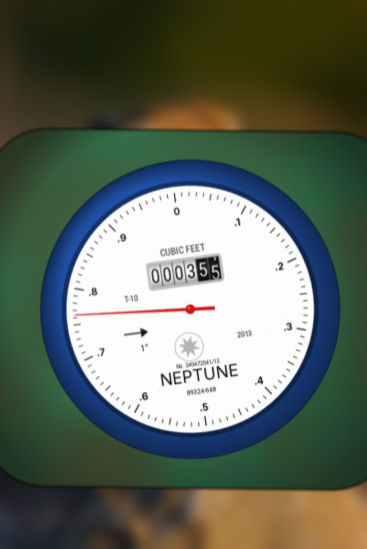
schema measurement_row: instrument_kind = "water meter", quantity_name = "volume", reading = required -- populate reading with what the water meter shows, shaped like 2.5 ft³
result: 354.76 ft³
